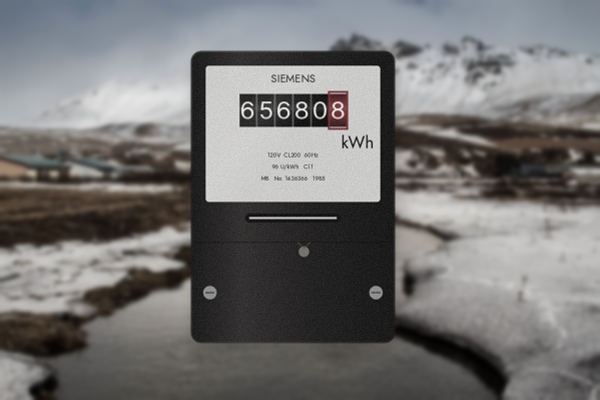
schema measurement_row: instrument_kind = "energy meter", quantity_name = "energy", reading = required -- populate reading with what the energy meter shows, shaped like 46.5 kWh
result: 65680.8 kWh
